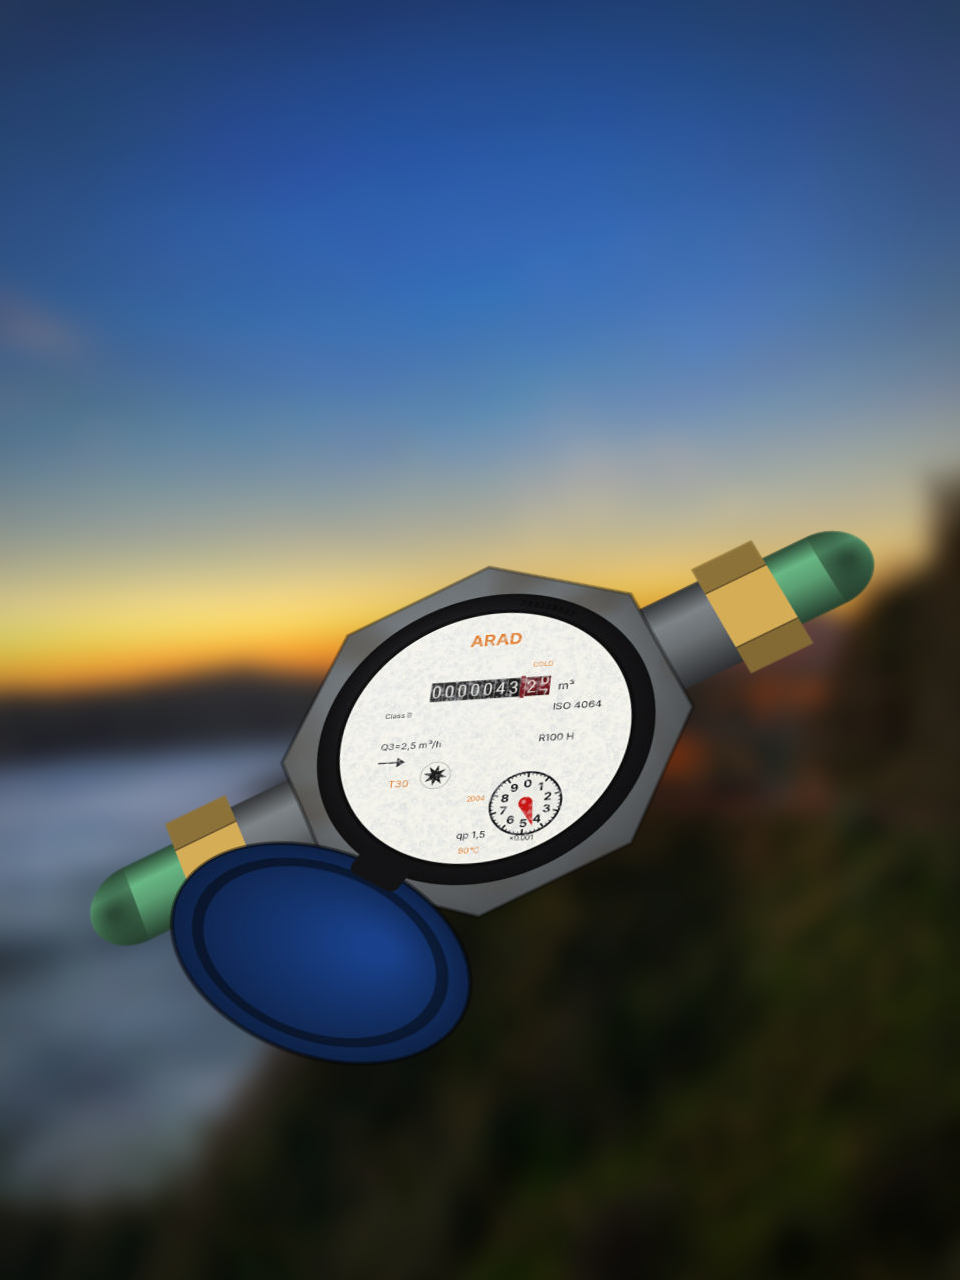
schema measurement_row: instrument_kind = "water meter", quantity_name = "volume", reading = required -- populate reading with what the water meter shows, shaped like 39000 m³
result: 43.264 m³
